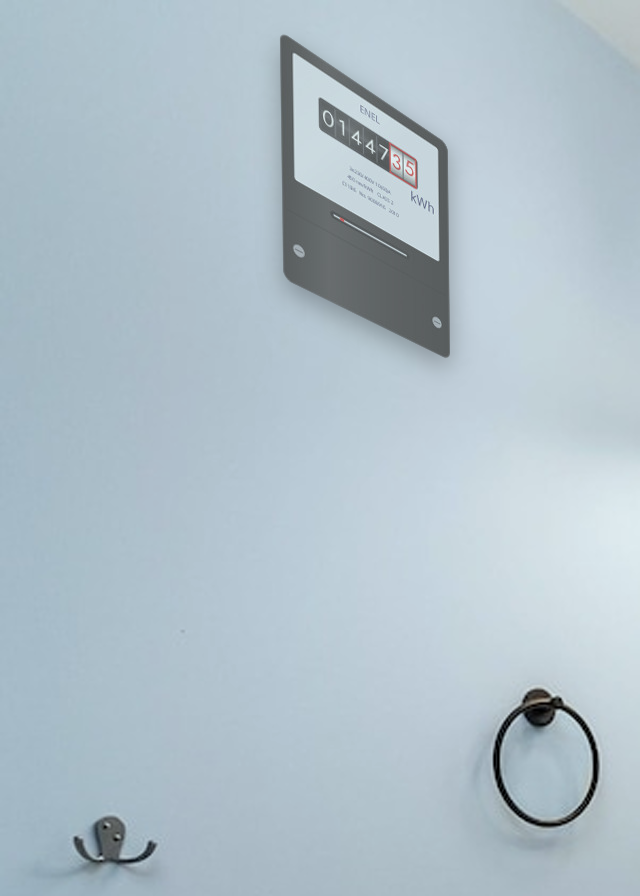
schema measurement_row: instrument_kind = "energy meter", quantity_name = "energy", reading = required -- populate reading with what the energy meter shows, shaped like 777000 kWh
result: 1447.35 kWh
